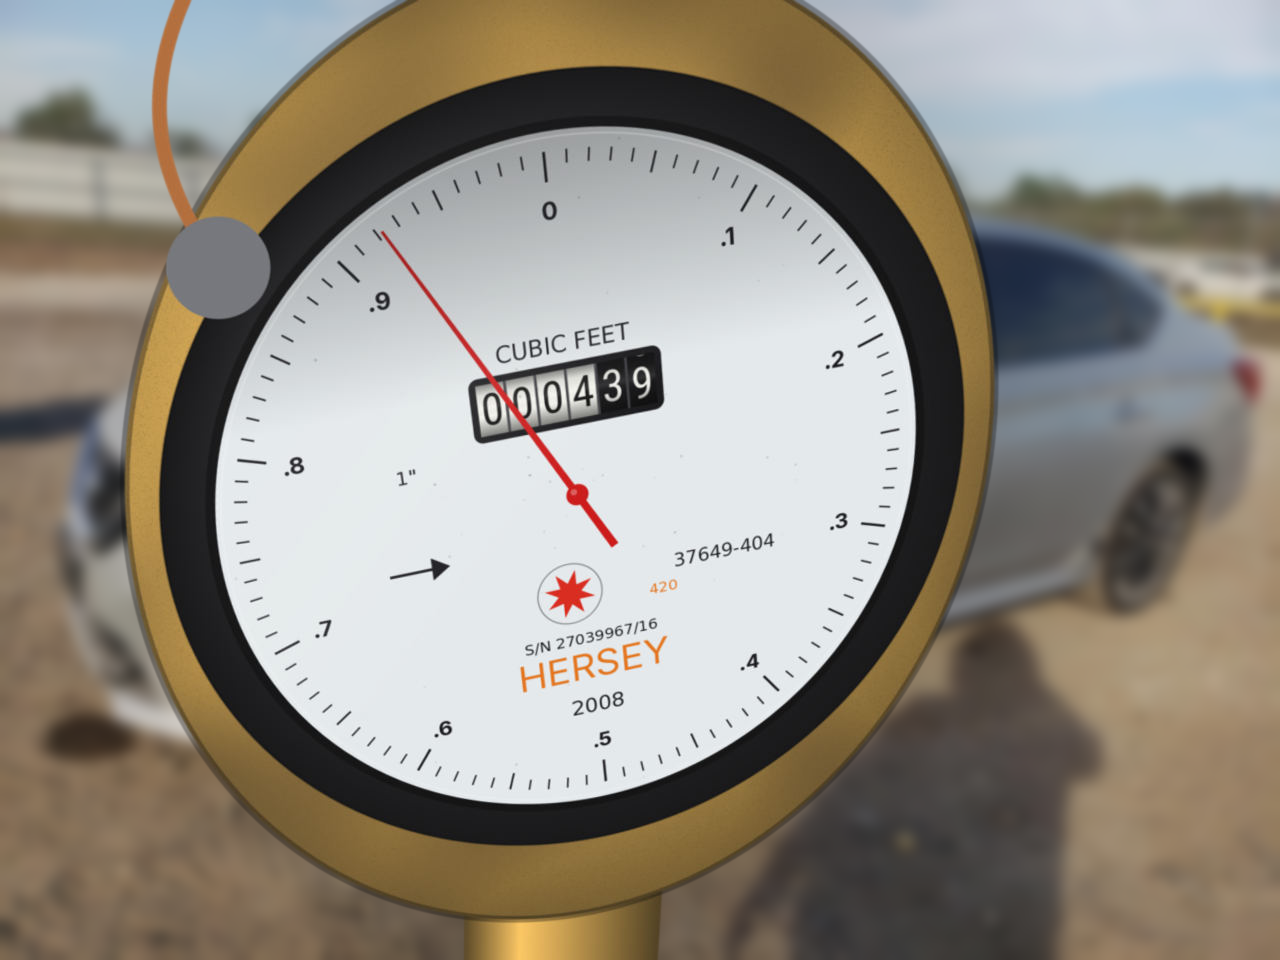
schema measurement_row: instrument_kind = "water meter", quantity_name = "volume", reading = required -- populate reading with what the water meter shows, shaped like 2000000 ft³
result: 438.92 ft³
